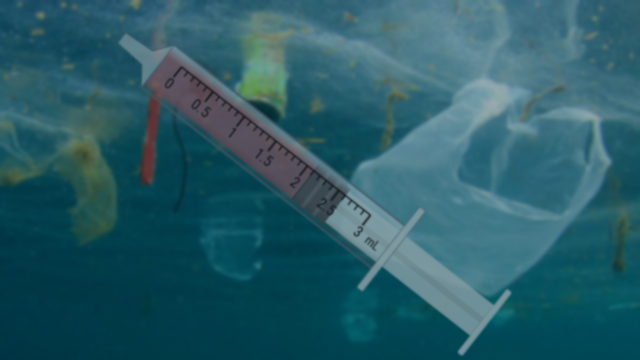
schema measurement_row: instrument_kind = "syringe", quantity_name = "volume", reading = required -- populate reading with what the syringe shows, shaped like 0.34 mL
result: 2.1 mL
